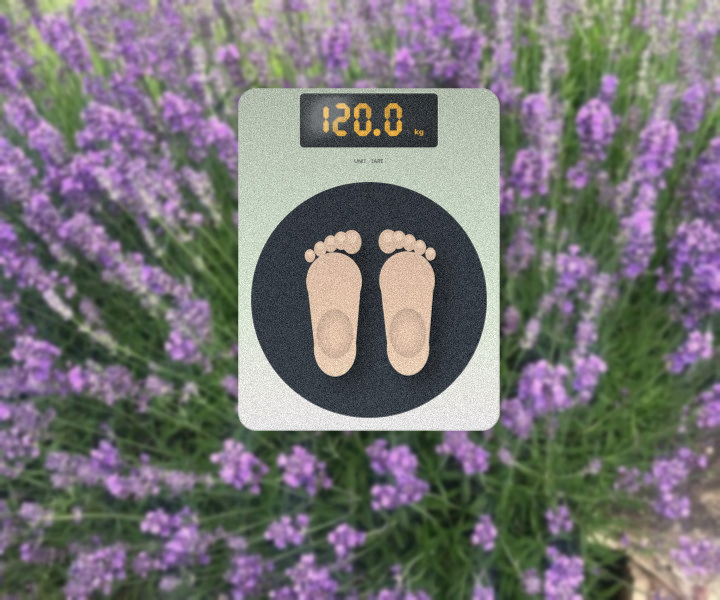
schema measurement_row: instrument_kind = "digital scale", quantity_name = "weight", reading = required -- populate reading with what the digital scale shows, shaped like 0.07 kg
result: 120.0 kg
